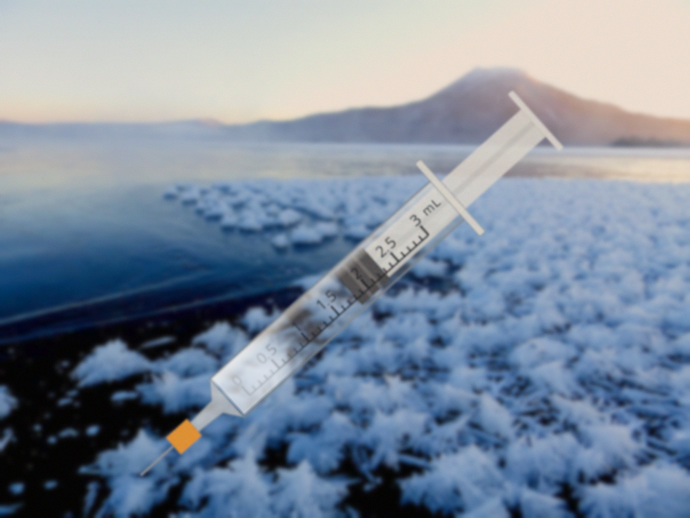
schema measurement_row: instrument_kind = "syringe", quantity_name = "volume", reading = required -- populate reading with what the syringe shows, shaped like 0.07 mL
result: 1.8 mL
